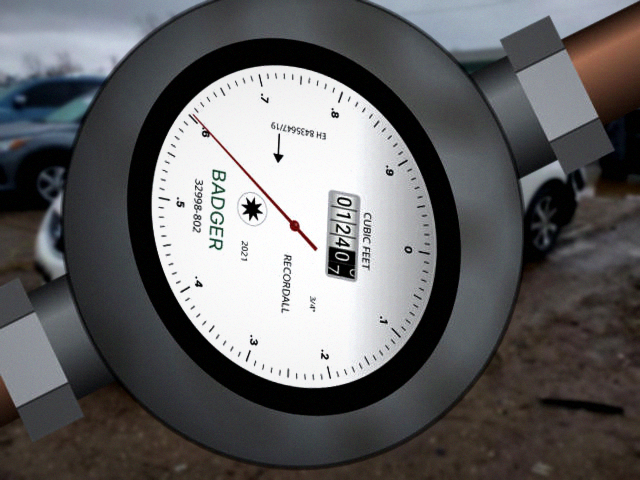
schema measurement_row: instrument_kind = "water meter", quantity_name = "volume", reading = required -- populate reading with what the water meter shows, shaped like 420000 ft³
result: 12406.60 ft³
